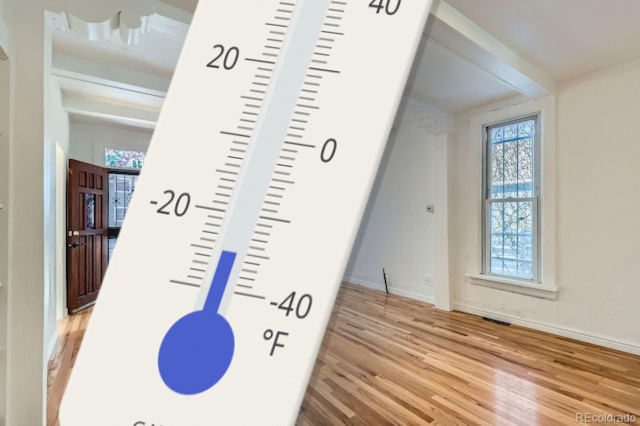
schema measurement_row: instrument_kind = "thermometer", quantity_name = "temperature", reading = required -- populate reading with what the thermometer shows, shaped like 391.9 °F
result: -30 °F
